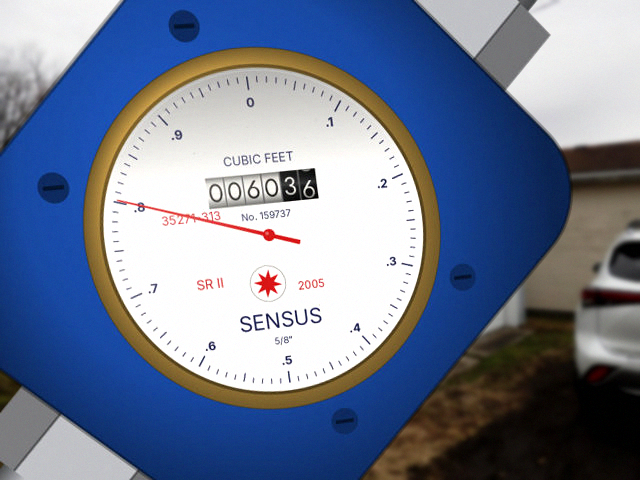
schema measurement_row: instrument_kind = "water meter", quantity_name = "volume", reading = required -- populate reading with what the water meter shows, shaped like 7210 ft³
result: 6035.80 ft³
